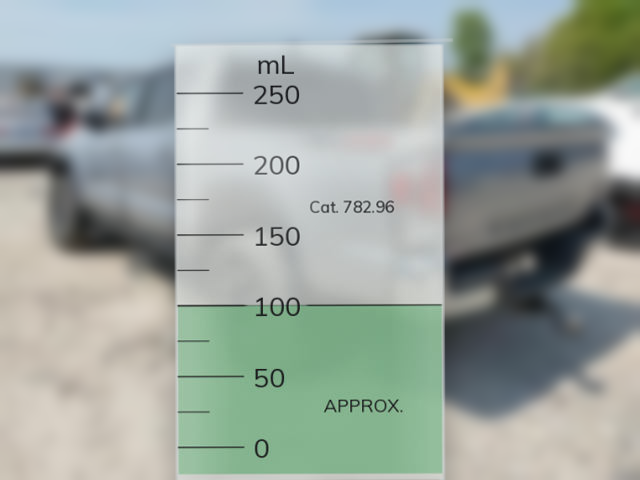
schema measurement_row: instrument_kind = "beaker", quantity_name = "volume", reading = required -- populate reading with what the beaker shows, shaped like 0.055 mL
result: 100 mL
